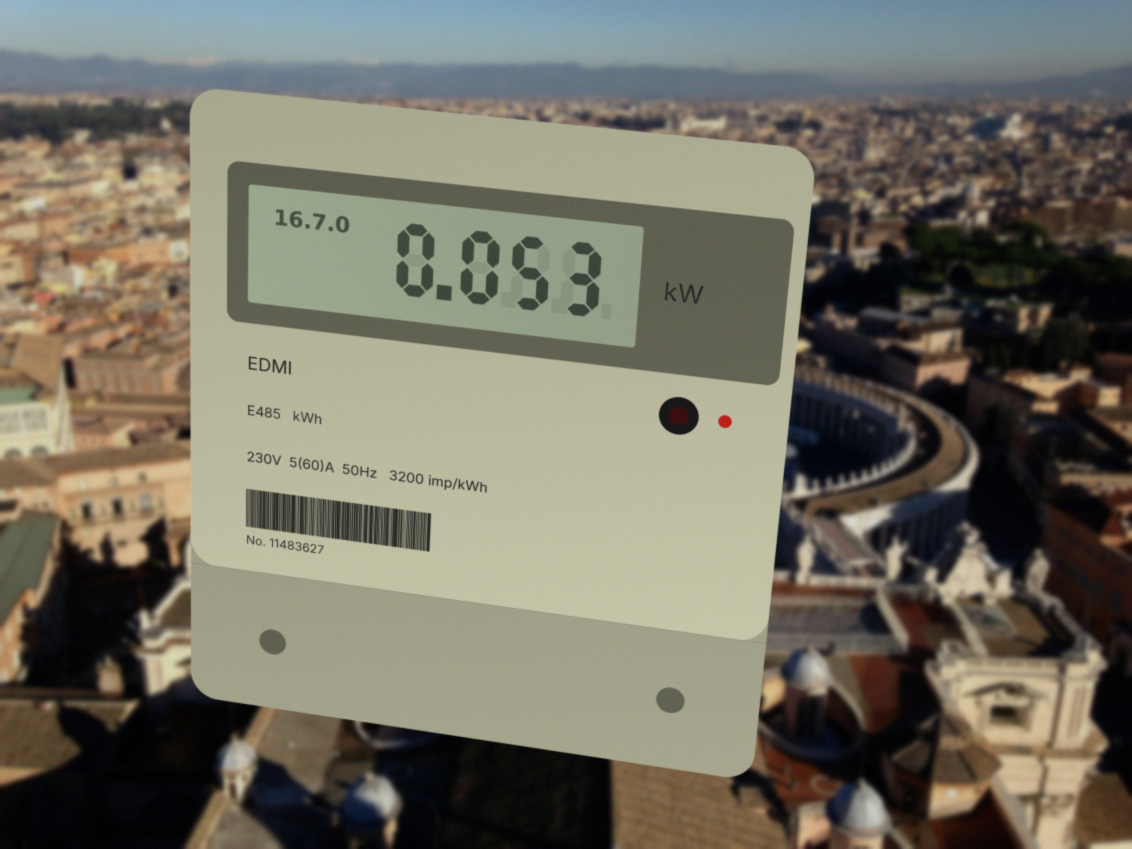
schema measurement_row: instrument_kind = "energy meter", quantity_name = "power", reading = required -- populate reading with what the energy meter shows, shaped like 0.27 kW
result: 0.053 kW
